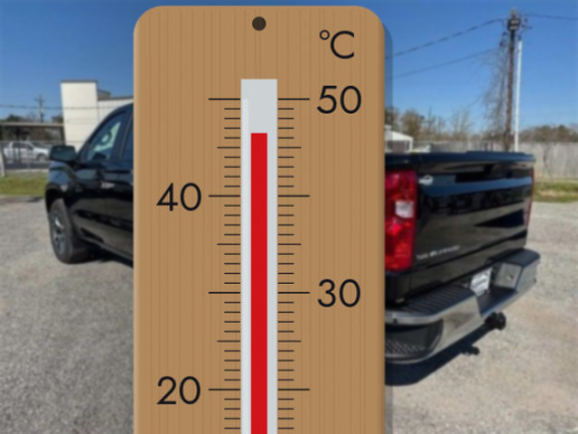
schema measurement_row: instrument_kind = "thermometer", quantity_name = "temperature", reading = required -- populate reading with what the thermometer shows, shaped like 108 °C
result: 46.5 °C
